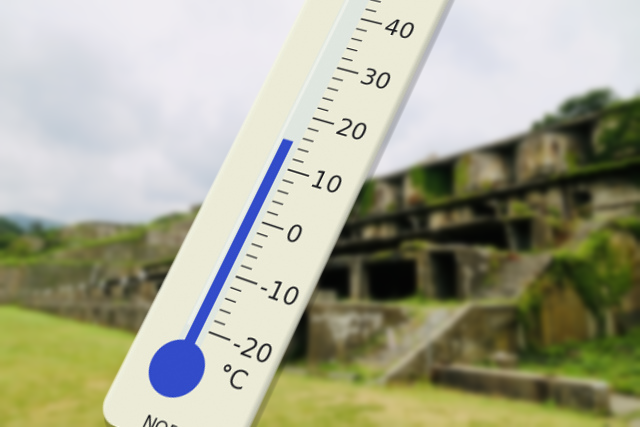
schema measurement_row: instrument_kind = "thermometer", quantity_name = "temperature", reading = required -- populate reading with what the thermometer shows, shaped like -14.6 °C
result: 15 °C
